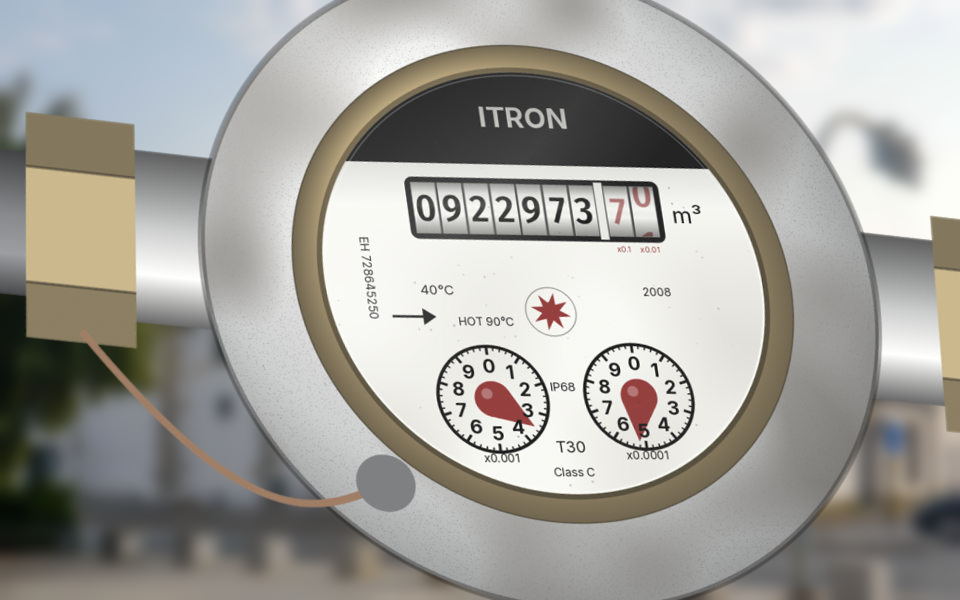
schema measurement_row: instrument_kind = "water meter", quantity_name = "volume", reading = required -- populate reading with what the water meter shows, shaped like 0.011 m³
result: 922973.7035 m³
